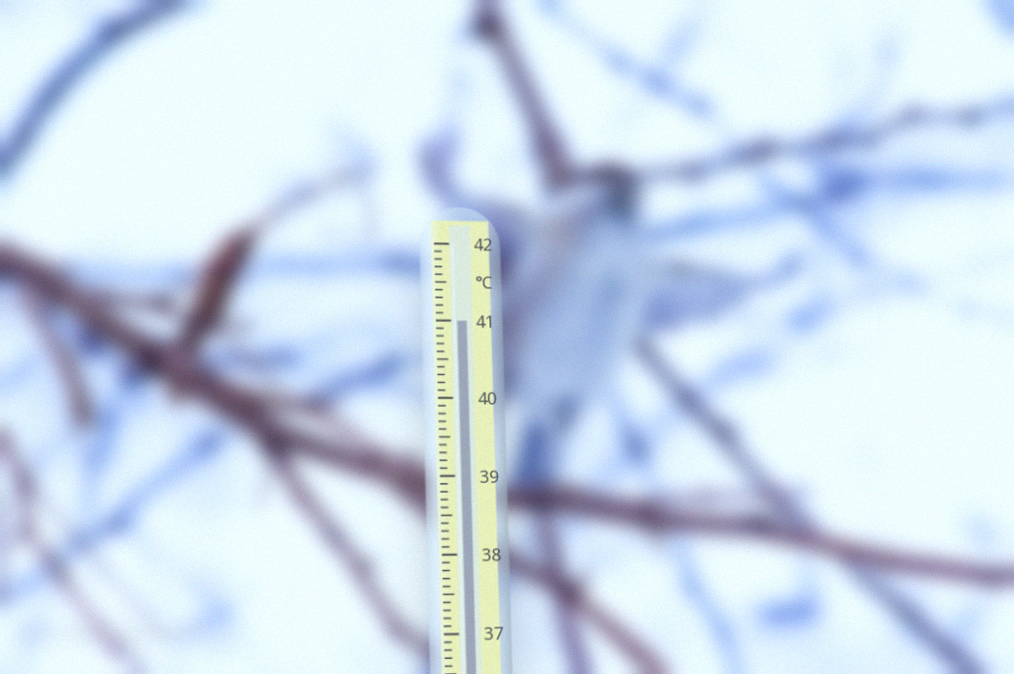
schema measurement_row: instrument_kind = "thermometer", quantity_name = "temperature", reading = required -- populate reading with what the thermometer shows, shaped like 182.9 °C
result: 41 °C
